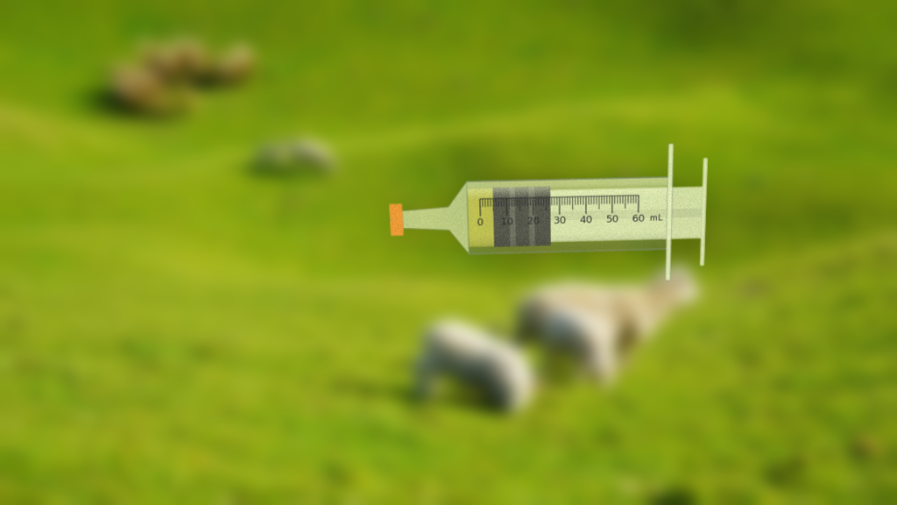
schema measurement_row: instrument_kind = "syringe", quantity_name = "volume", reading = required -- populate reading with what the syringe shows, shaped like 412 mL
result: 5 mL
